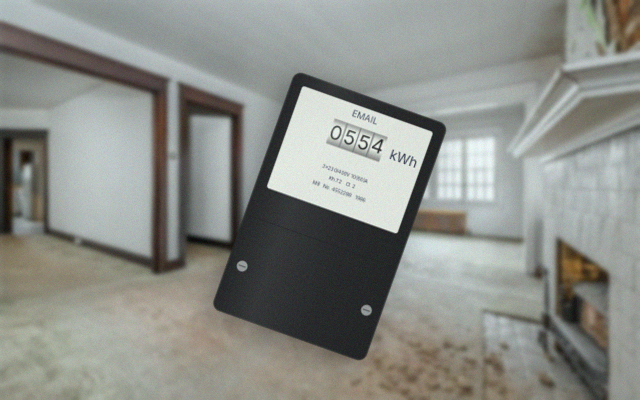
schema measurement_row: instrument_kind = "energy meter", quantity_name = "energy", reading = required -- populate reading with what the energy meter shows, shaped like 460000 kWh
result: 554 kWh
